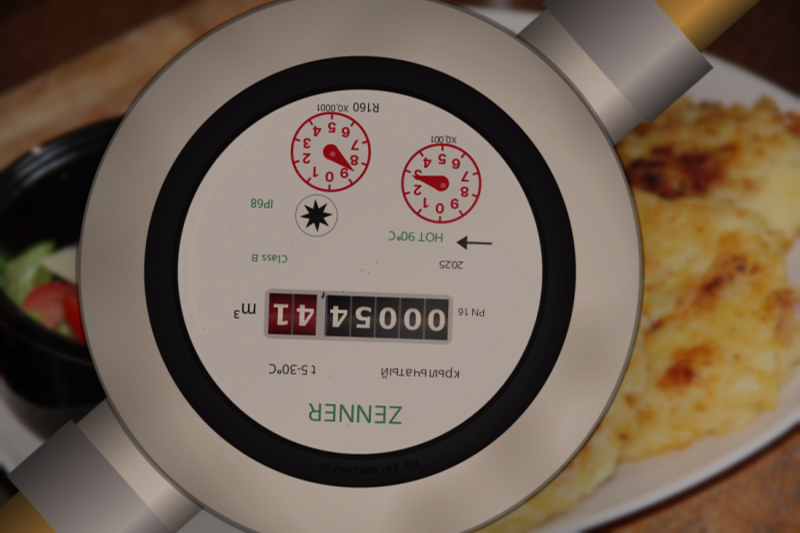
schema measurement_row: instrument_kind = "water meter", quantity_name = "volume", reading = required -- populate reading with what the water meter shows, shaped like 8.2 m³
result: 54.4128 m³
